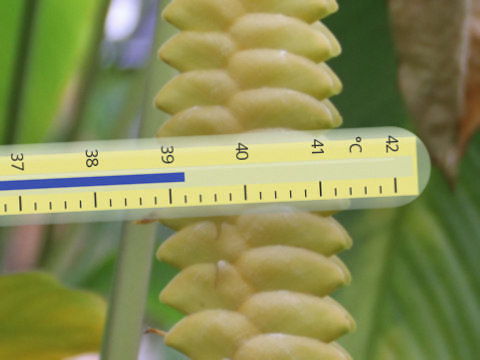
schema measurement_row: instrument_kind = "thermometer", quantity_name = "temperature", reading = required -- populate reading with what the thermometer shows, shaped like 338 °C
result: 39.2 °C
